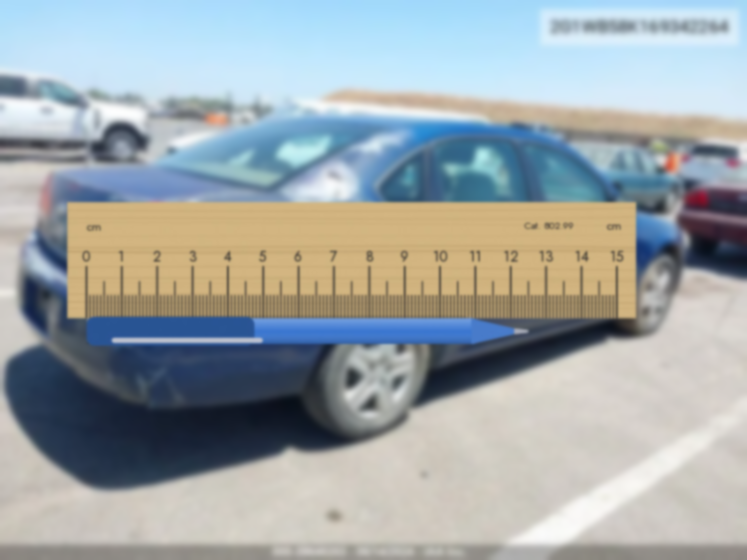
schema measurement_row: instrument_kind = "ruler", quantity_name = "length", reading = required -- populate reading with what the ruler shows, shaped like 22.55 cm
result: 12.5 cm
